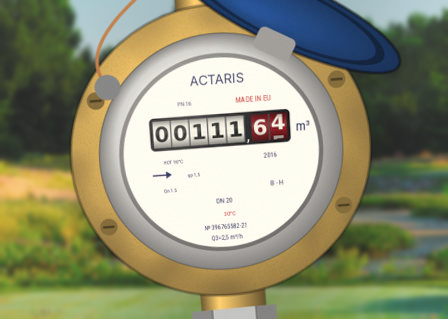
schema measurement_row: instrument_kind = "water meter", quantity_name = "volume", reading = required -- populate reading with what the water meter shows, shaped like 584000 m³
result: 111.64 m³
